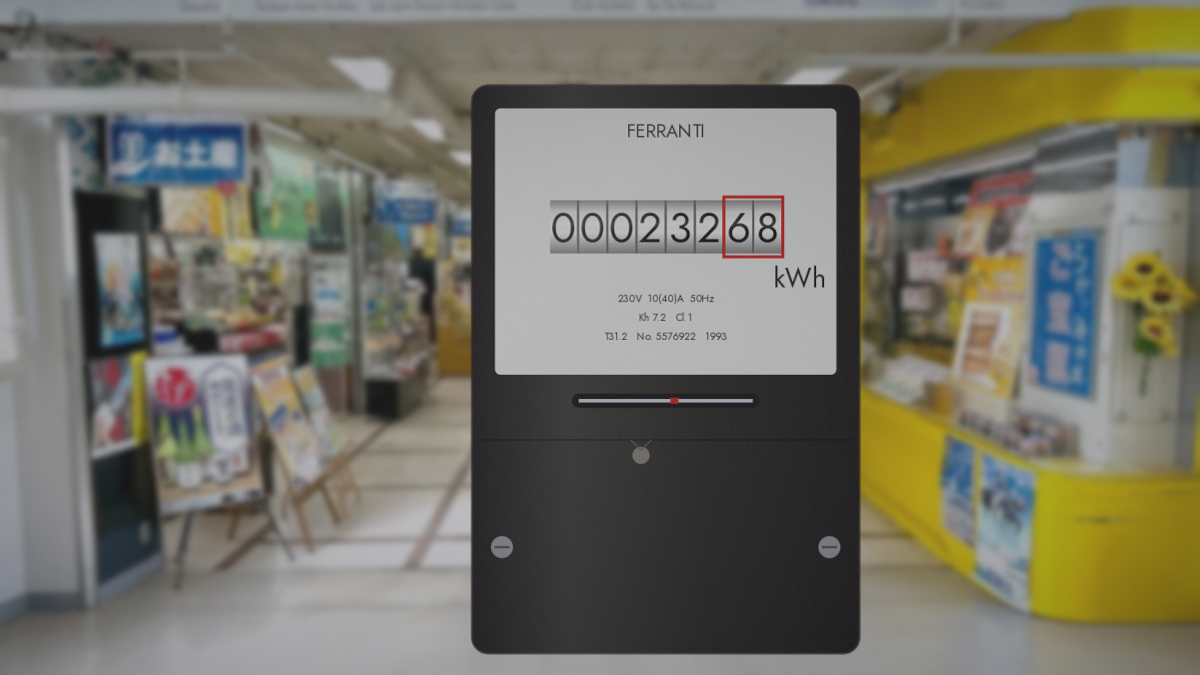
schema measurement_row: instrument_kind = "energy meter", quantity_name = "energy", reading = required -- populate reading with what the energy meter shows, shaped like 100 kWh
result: 232.68 kWh
